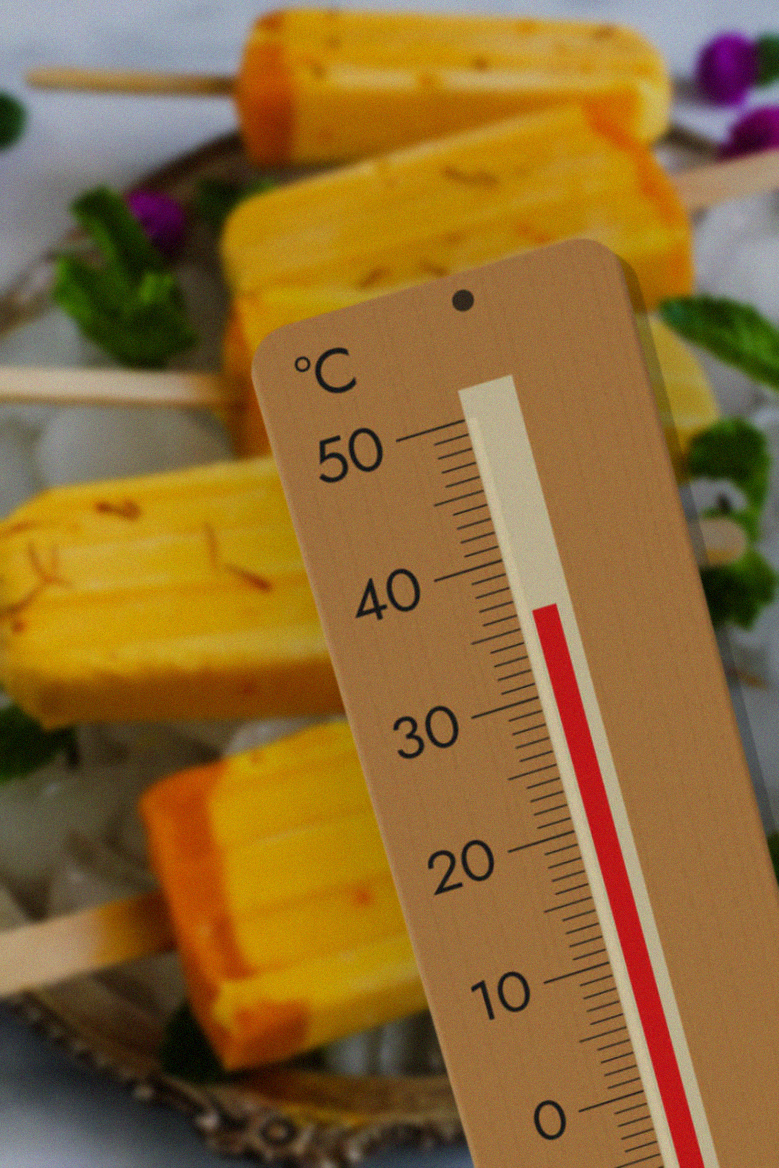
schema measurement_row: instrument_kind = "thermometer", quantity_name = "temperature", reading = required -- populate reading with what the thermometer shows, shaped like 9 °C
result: 36 °C
